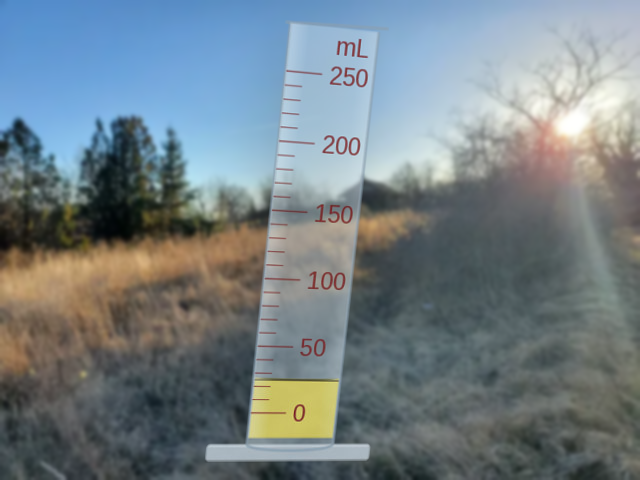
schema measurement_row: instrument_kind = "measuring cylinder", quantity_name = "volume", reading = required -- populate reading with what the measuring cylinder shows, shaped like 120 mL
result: 25 mL
